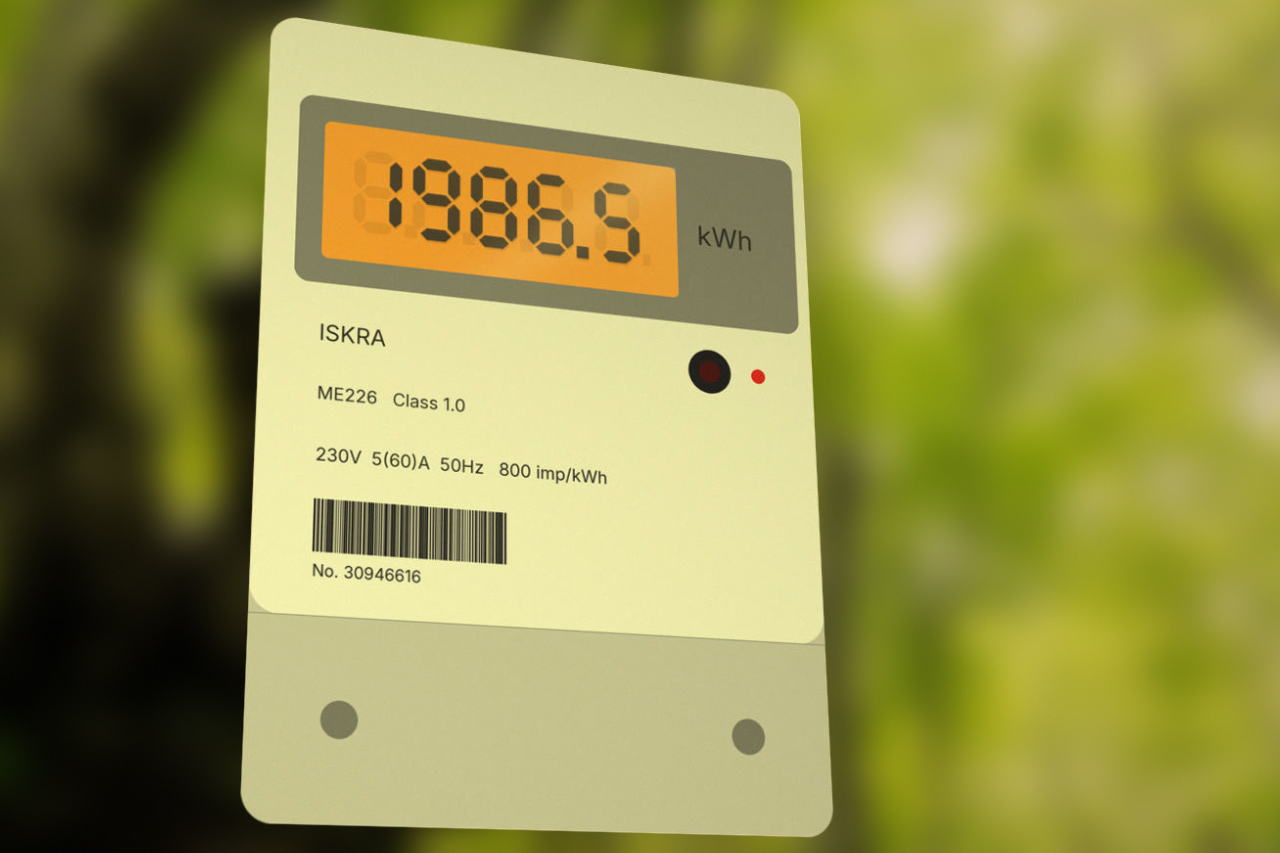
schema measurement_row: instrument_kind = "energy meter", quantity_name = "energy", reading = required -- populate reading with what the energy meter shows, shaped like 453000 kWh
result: 1986.5 kWh
